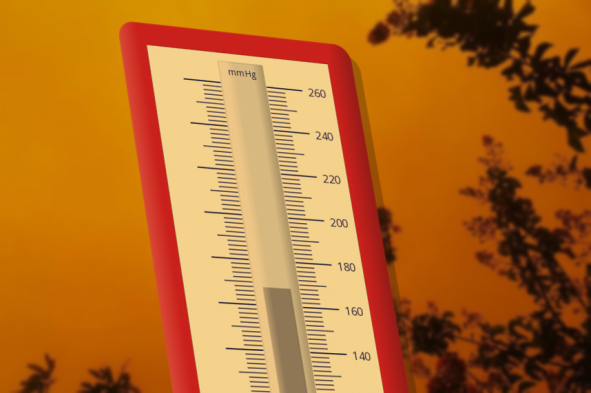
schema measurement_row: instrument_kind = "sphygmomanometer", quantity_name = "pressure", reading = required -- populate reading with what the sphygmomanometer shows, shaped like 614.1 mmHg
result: 168 mmHg
